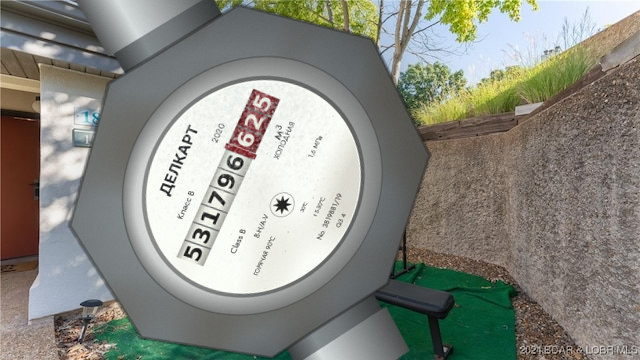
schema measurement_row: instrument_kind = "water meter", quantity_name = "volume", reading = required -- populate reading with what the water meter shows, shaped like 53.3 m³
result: 531796.625 m³
